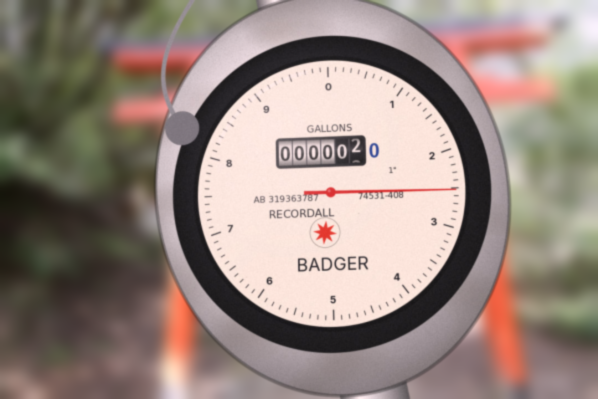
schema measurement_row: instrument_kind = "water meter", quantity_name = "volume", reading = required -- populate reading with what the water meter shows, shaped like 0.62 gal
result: 22.5 gal
